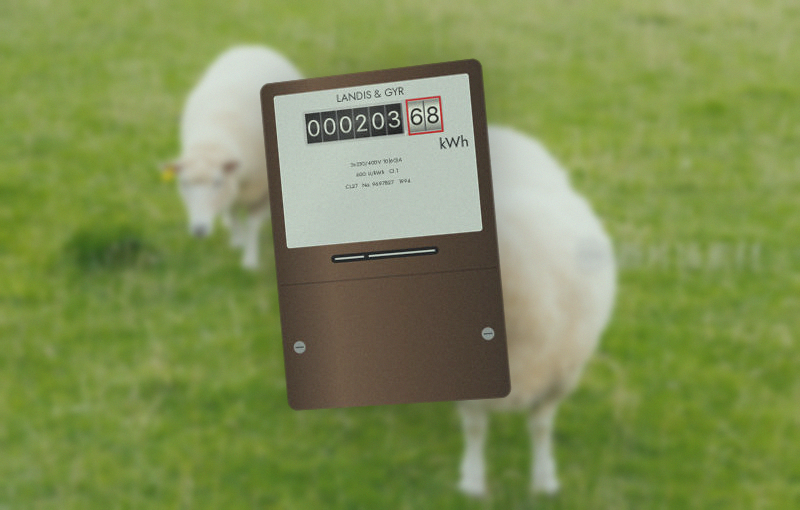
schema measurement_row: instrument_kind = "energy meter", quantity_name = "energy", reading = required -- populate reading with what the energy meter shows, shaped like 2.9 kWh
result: 203.68 kWh
